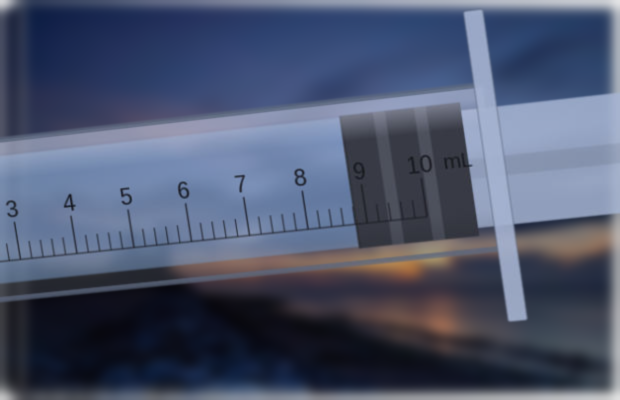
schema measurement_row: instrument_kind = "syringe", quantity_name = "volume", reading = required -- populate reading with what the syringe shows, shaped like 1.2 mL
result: 8.8 mL
